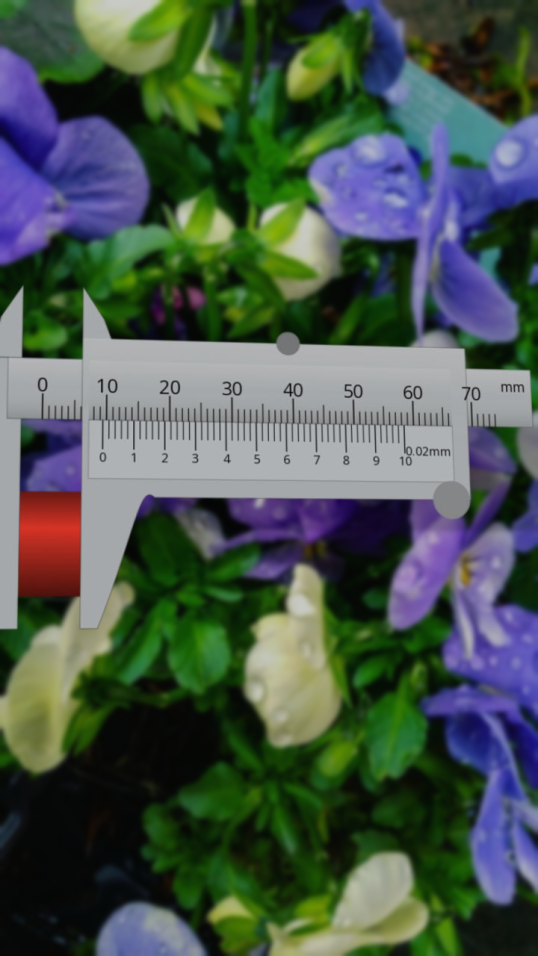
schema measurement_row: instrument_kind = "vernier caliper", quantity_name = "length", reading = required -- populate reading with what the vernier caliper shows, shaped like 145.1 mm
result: 9.4 mm
